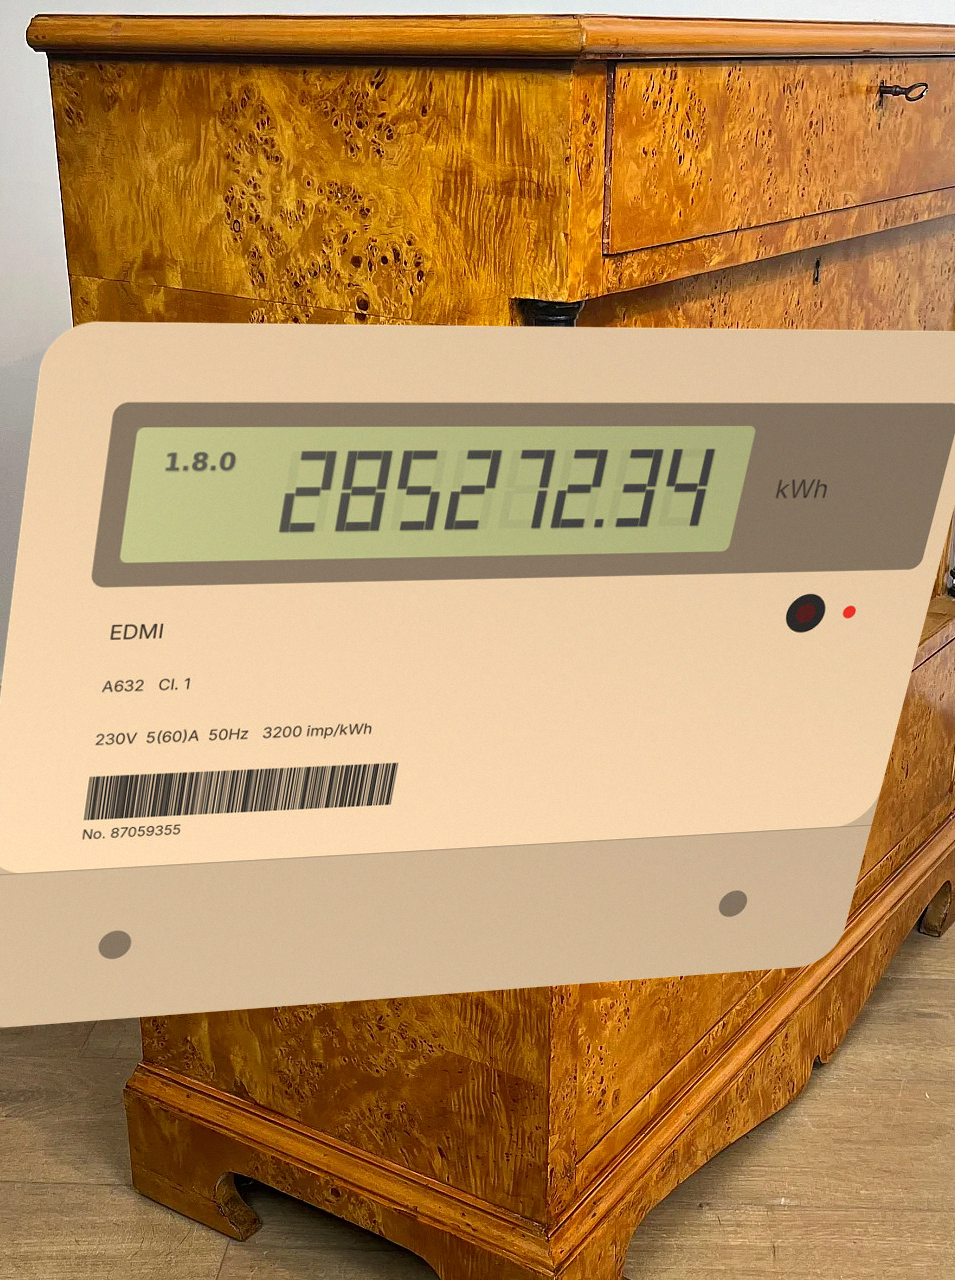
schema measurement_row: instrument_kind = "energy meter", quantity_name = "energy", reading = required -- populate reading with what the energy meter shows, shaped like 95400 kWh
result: 285272.34 kWh
